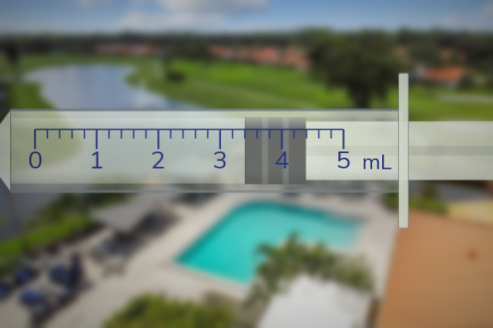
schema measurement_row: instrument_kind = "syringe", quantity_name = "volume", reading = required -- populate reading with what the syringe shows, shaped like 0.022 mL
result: 3.4 mL
